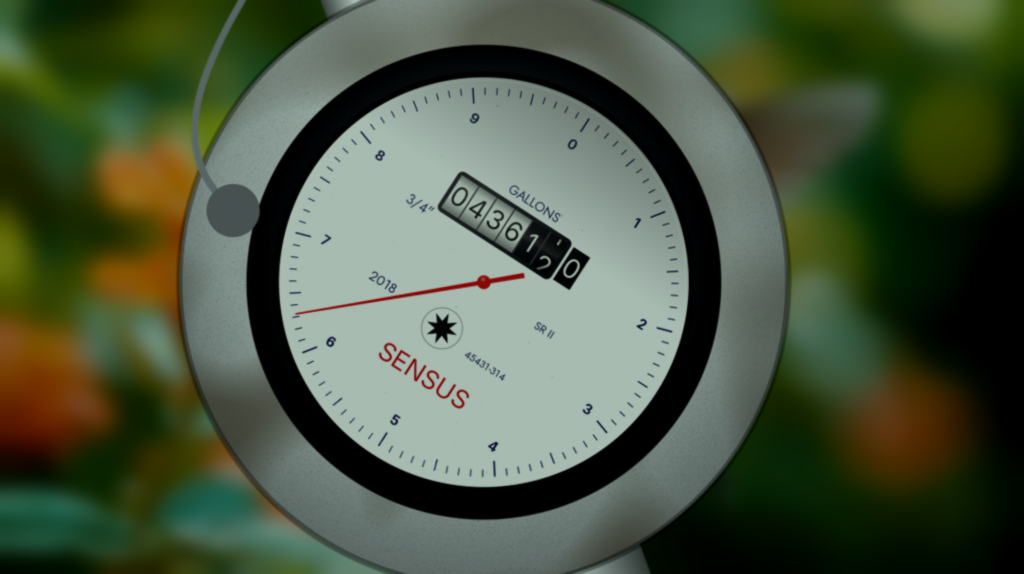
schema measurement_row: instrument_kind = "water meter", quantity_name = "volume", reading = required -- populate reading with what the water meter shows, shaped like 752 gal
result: 436116.3 gal
